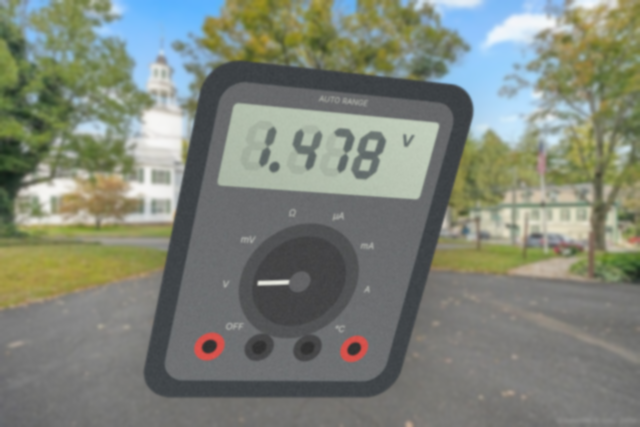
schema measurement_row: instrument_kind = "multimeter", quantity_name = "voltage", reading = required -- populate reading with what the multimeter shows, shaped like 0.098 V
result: 1.478 V
